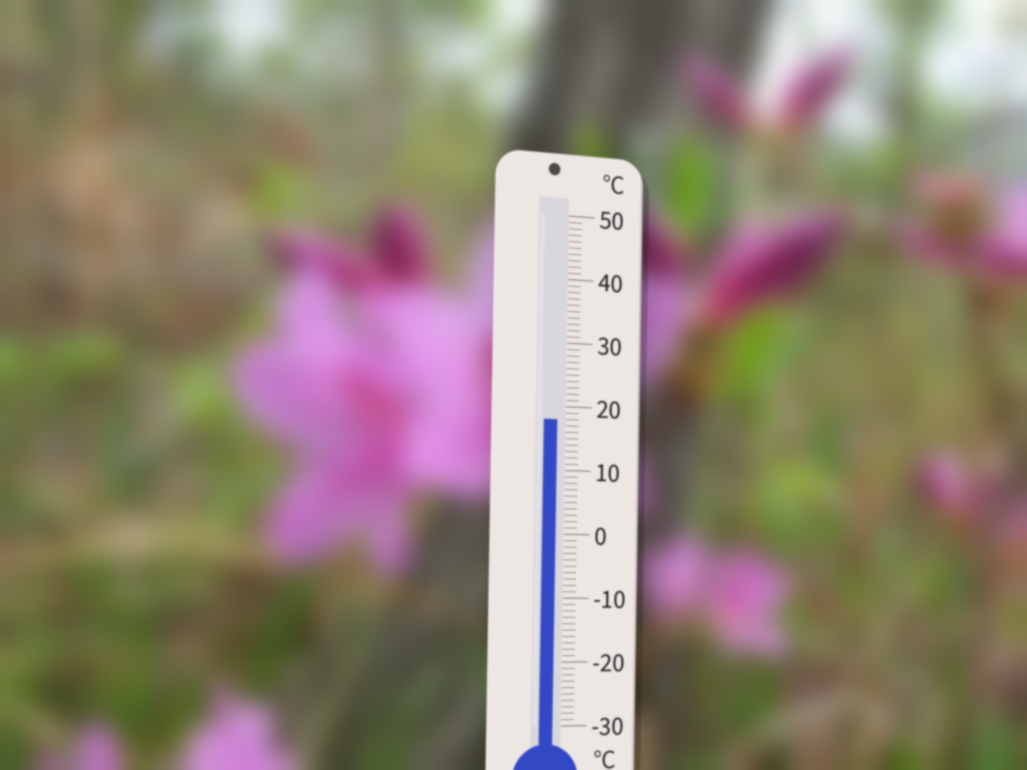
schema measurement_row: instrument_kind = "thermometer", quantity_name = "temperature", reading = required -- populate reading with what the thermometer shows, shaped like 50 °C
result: 18 °C
